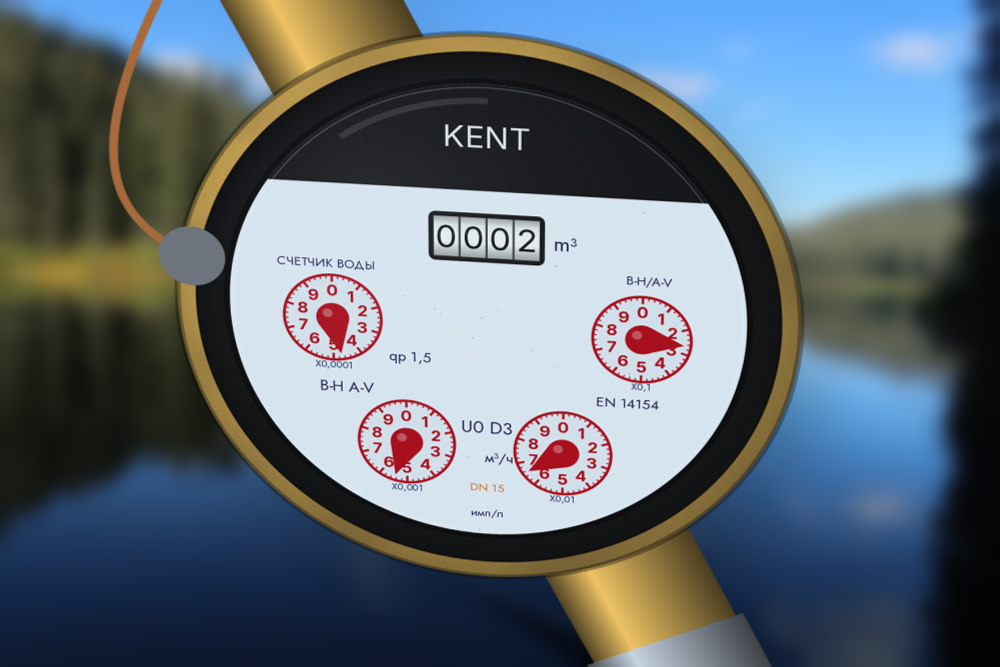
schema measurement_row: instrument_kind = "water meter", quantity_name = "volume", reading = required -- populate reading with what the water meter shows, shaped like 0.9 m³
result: 2.2654 m³
